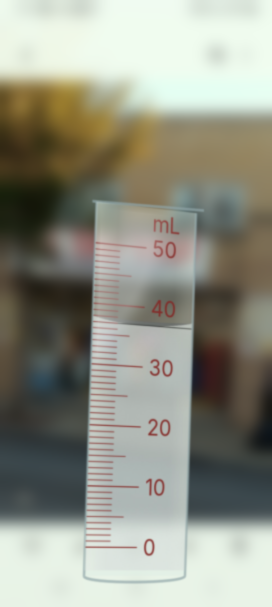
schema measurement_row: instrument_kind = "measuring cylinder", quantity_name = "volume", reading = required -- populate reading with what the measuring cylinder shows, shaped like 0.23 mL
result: 37 mL
